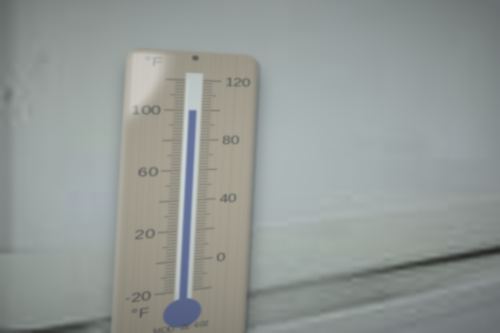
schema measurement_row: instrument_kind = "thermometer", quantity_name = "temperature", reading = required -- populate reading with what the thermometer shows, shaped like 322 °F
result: 100 °F
